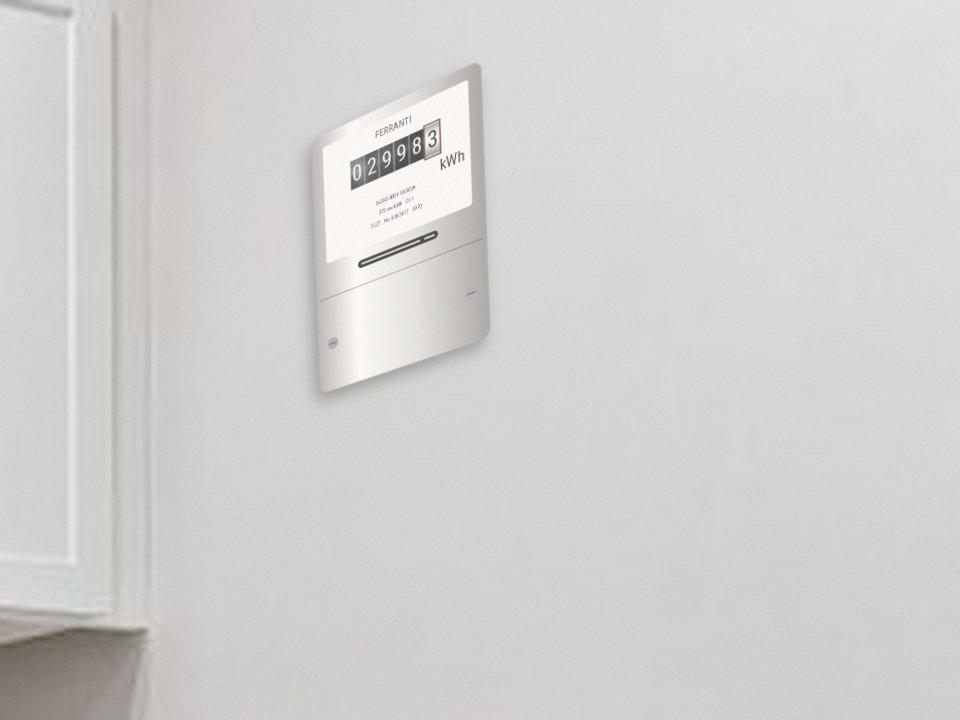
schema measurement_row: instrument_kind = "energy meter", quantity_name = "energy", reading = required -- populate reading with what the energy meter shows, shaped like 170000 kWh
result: 2998.3 kWh
